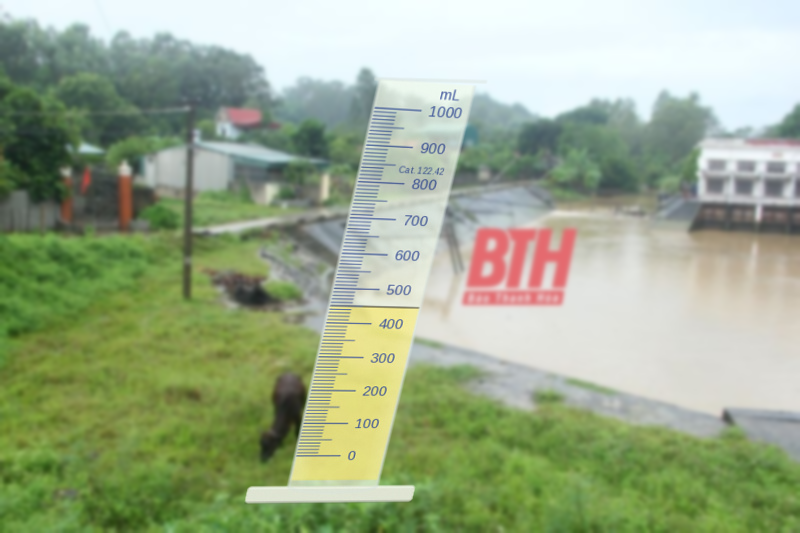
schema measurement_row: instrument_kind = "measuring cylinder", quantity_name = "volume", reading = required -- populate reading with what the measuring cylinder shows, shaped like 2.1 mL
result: 450 mL
